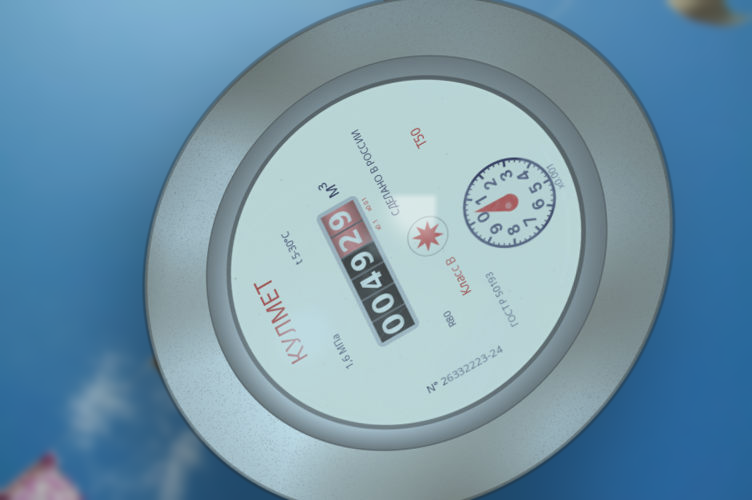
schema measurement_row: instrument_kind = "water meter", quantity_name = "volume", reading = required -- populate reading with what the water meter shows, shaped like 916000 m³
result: 49.290 m³
